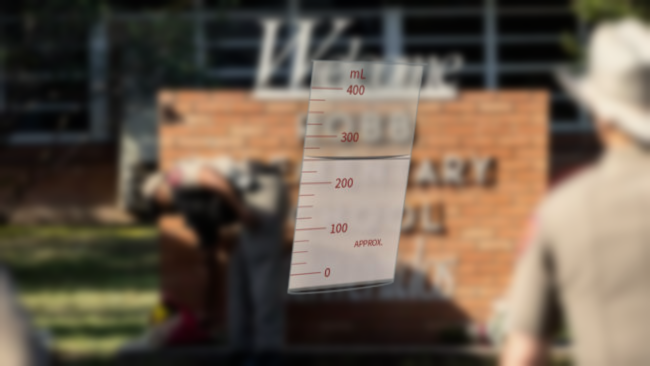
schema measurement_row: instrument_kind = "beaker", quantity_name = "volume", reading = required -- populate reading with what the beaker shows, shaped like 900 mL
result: 250 mL
